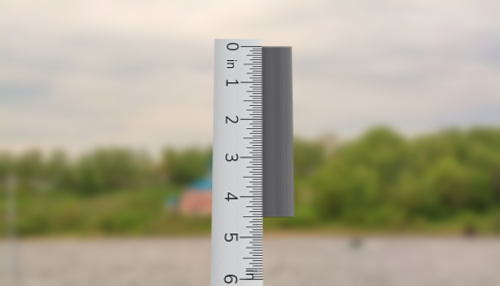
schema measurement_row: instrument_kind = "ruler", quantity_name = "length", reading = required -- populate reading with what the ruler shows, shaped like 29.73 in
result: 4.5 in
